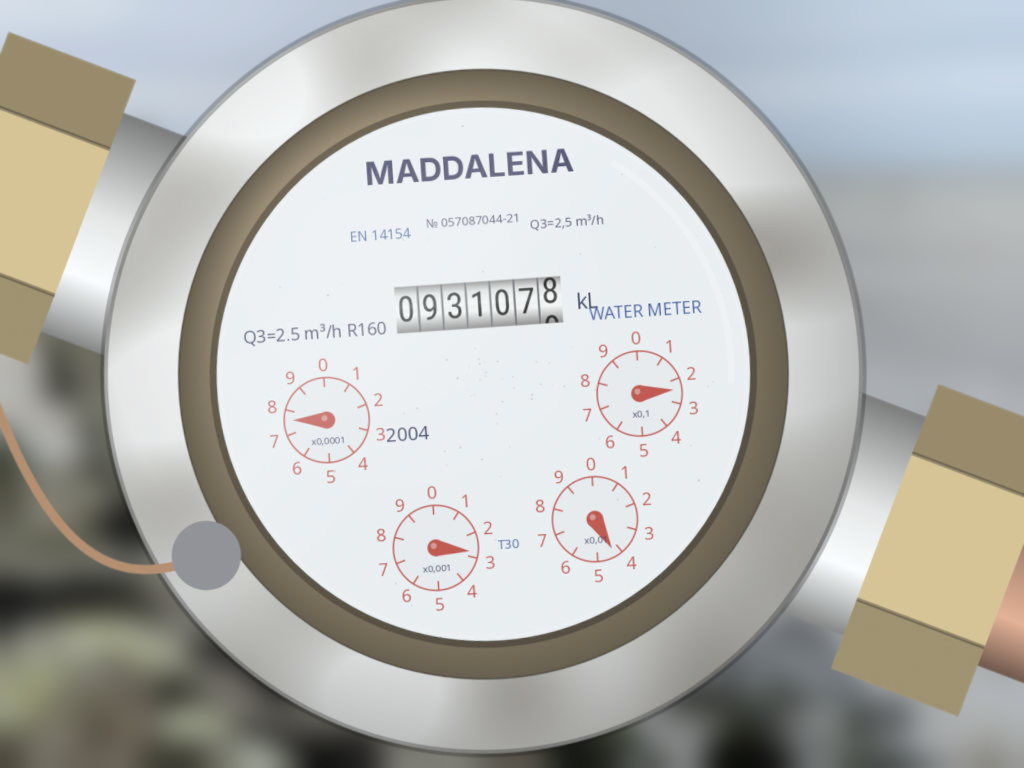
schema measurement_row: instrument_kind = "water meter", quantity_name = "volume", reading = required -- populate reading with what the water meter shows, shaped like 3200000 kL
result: 931078.2427 kL
